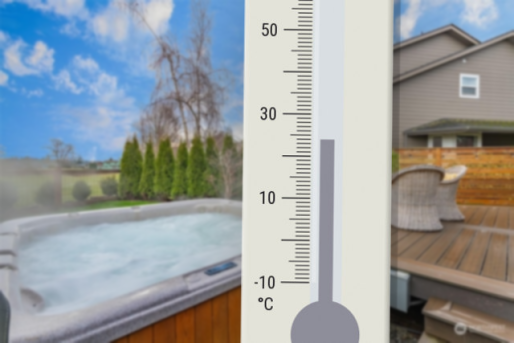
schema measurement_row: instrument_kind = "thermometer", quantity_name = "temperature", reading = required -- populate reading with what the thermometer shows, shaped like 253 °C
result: 24 °C
